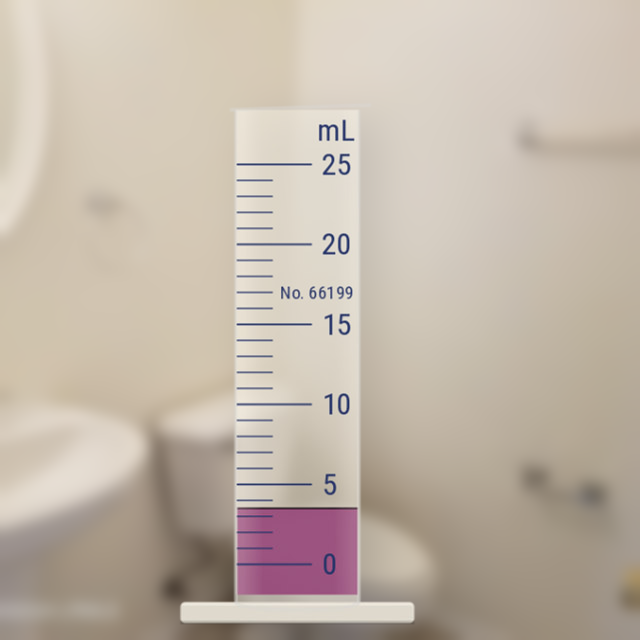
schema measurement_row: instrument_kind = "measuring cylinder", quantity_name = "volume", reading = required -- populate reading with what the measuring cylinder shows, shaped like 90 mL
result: 3.5 mL
